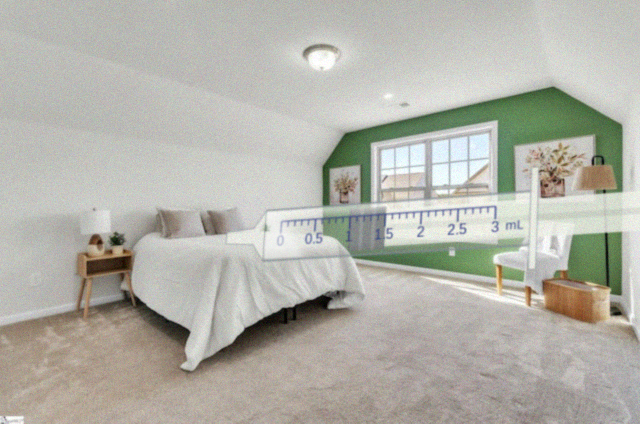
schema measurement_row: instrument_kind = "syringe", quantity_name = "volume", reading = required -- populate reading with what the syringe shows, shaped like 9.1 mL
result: 1 mL
